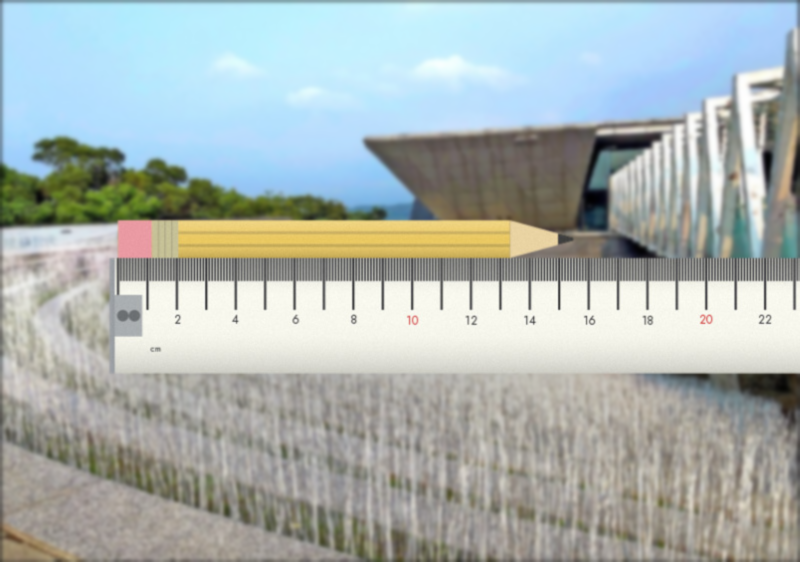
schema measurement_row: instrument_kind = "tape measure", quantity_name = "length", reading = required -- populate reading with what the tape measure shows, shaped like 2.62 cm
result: 15.5 cm
